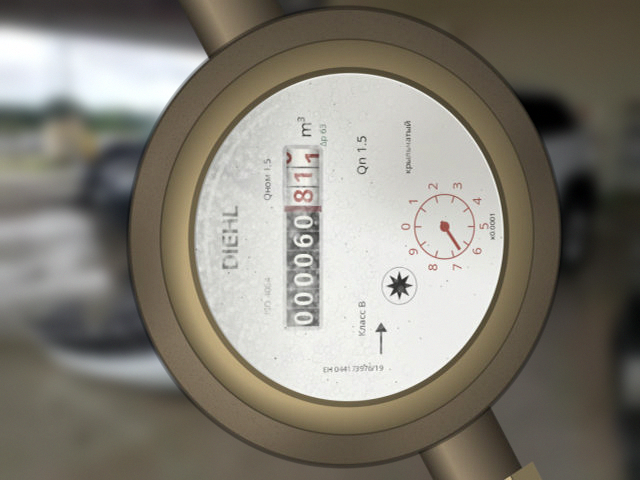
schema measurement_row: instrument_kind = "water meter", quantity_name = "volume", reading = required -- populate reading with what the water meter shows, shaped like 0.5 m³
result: 60.8106 m³
